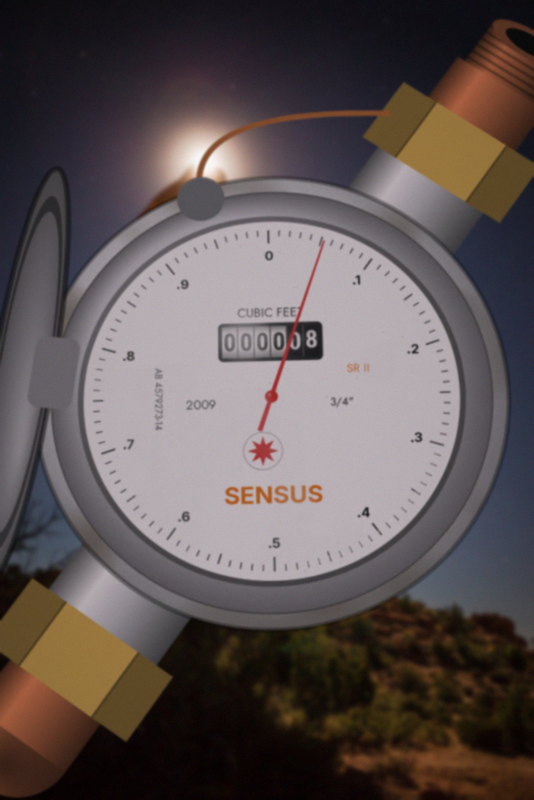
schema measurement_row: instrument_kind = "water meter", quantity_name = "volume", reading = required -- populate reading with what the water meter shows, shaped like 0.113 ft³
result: 8.05 ft³
